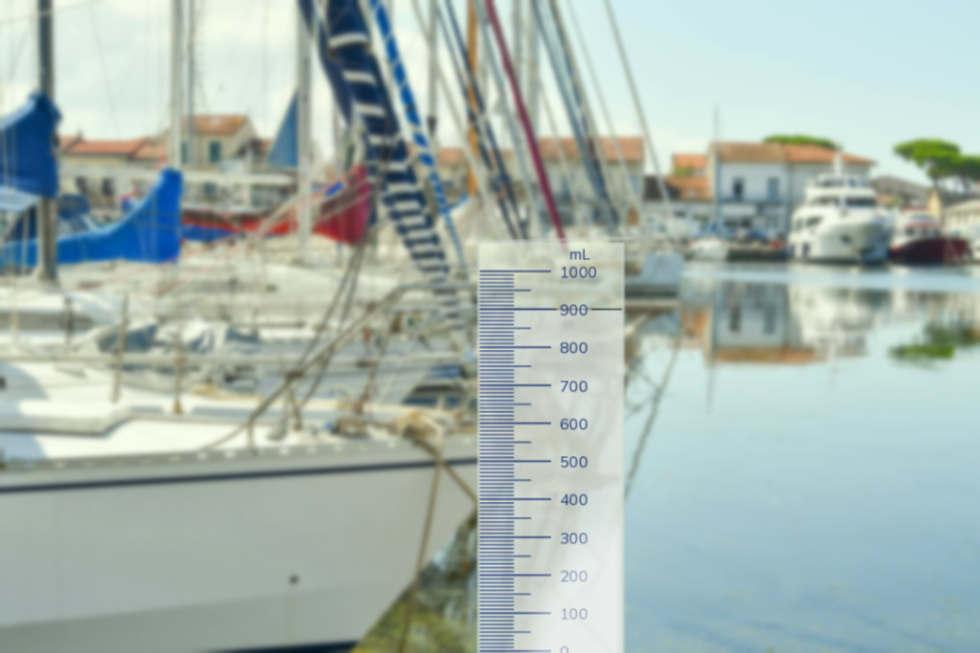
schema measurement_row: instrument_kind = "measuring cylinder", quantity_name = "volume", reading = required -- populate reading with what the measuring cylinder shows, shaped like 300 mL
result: 900 mL
